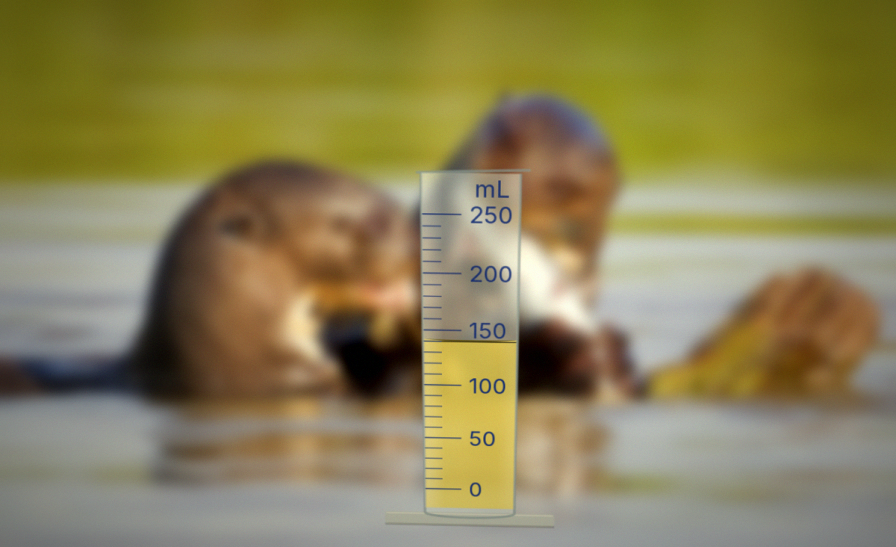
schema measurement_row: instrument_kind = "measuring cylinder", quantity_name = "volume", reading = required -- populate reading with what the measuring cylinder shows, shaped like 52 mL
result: 140 mL
